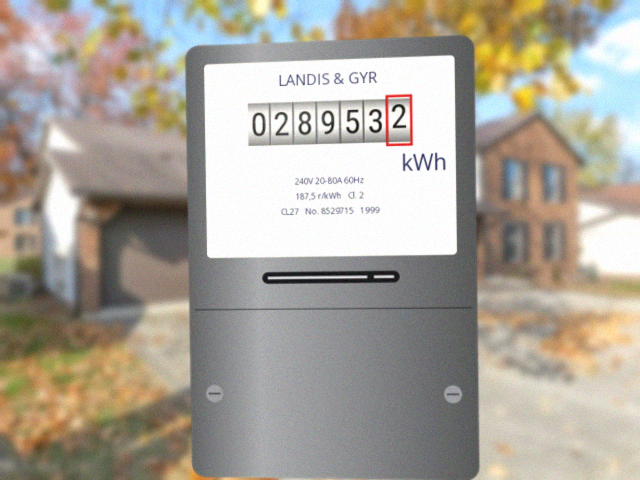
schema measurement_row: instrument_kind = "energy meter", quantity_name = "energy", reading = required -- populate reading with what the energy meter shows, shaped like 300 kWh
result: 28953.2 kWh
